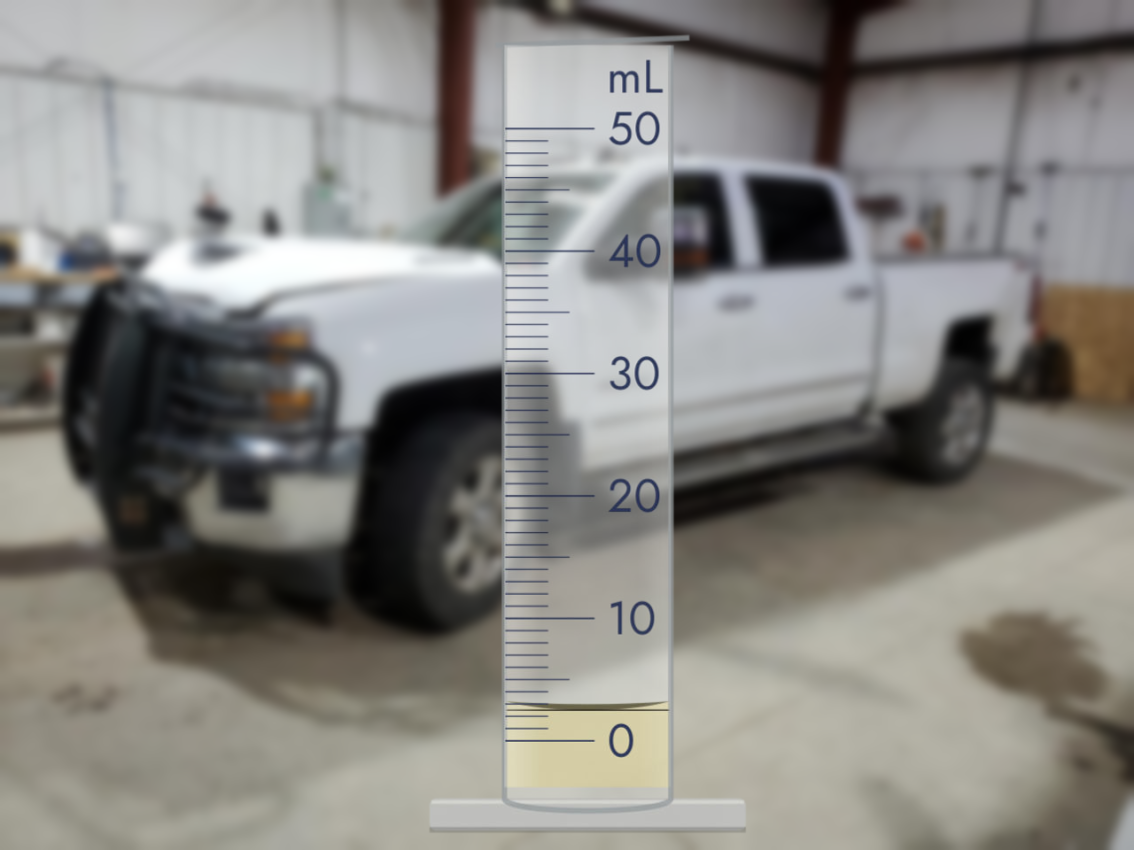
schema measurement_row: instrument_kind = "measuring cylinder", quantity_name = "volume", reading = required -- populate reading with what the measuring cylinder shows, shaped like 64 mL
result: 2.5 mL
